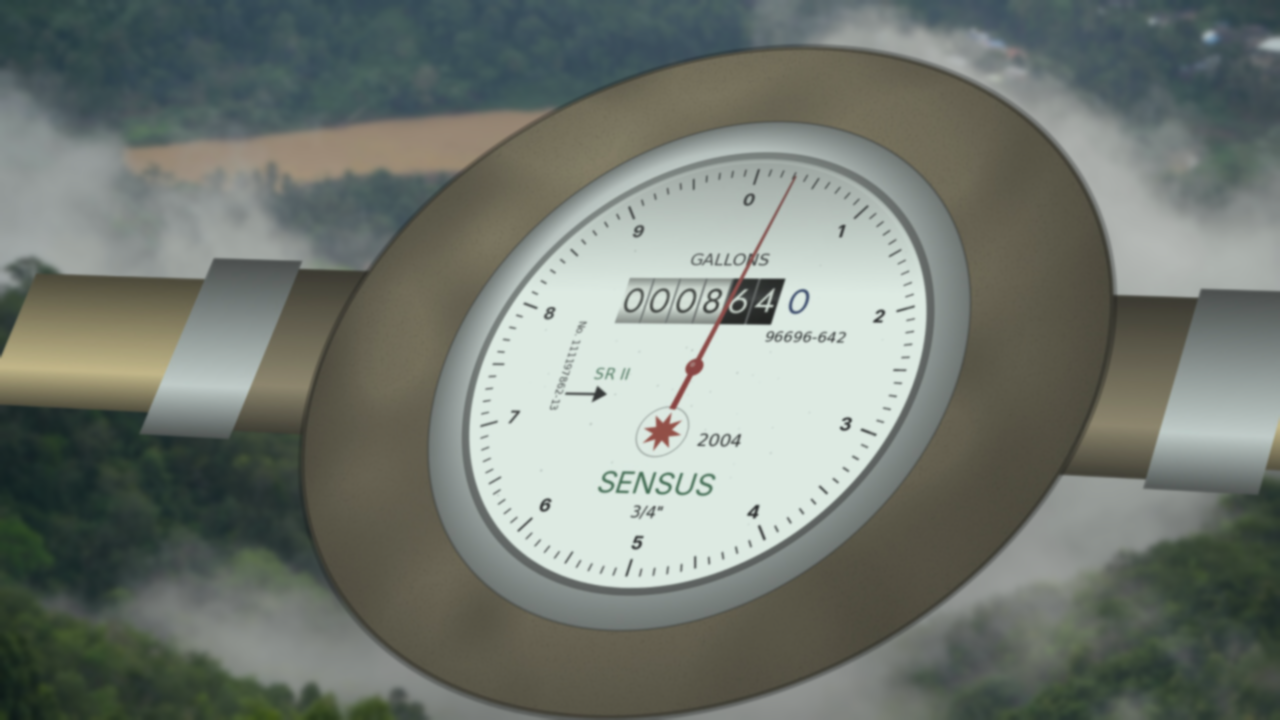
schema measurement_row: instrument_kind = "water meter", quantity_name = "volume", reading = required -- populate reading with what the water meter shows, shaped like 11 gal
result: 8640.3 gal
